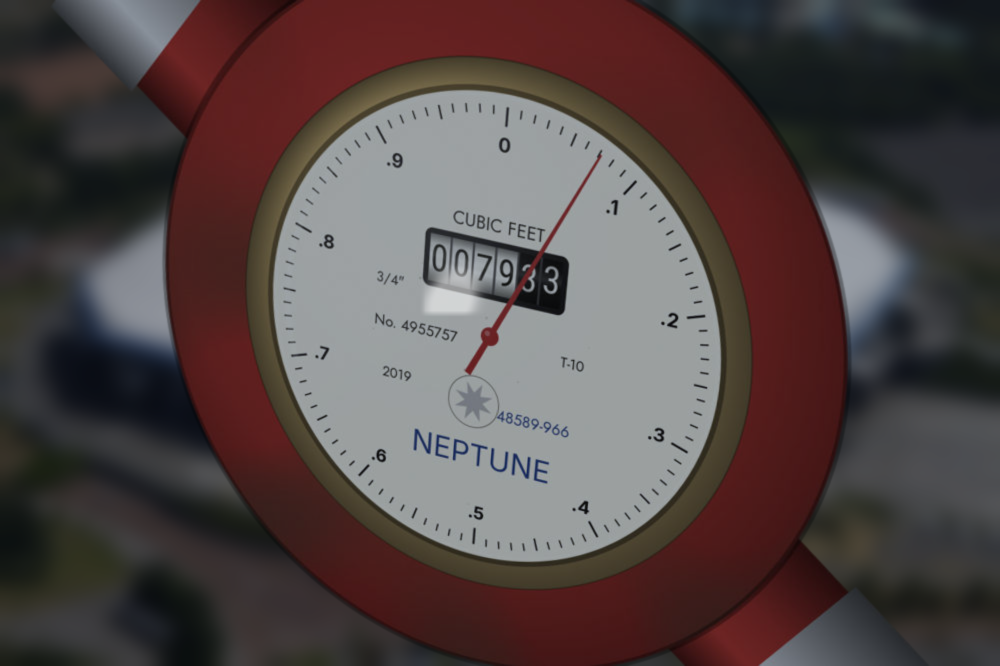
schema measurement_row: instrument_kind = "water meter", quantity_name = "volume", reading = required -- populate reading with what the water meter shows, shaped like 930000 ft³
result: 7933.07 ft³
